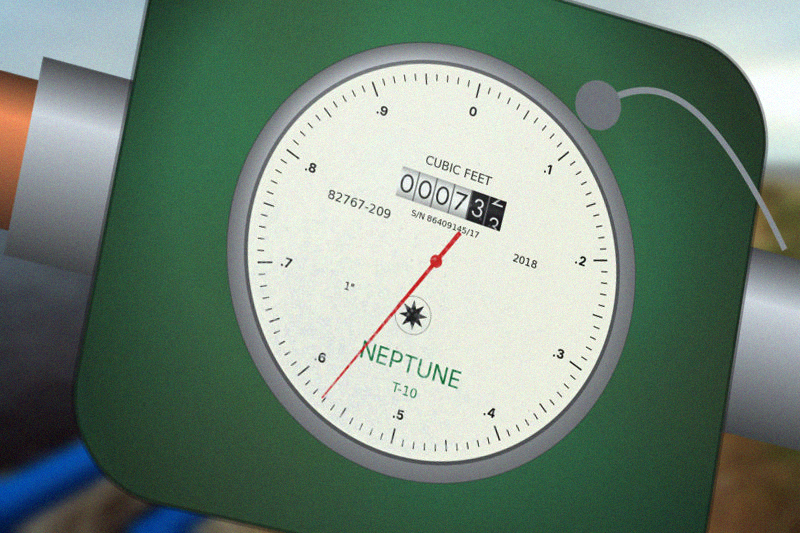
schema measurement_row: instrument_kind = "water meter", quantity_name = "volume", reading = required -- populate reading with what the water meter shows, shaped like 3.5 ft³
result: 732.57 ft³
